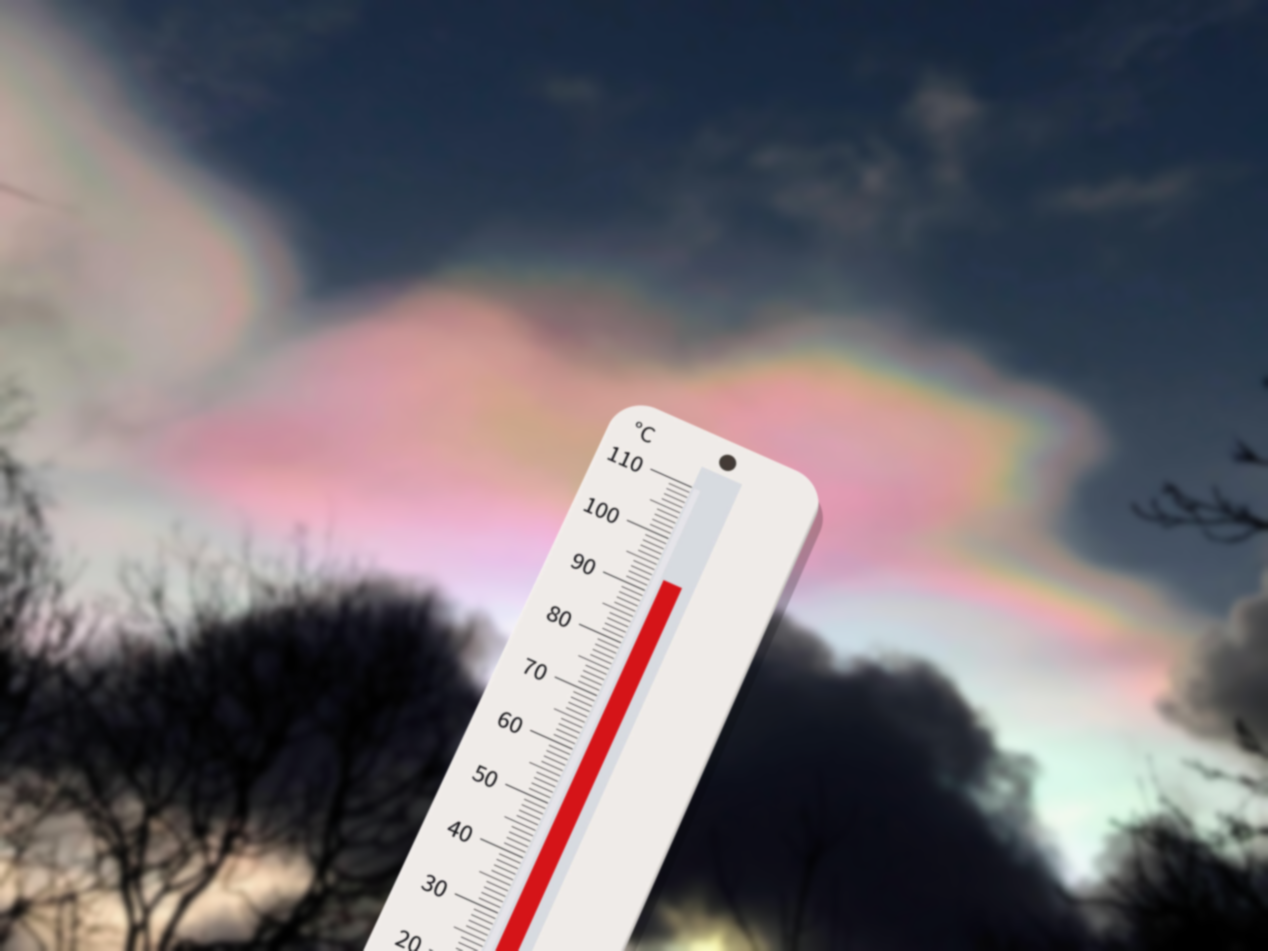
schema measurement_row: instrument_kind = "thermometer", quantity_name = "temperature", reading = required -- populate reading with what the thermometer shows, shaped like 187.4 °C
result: 93 °C
